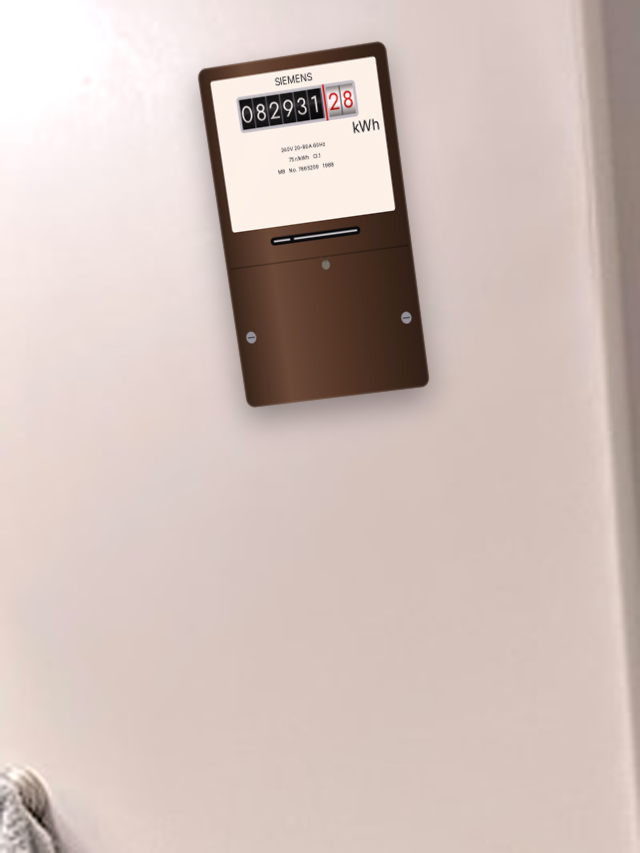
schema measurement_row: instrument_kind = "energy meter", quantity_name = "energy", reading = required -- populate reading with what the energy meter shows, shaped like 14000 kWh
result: 82931.28 kWh
